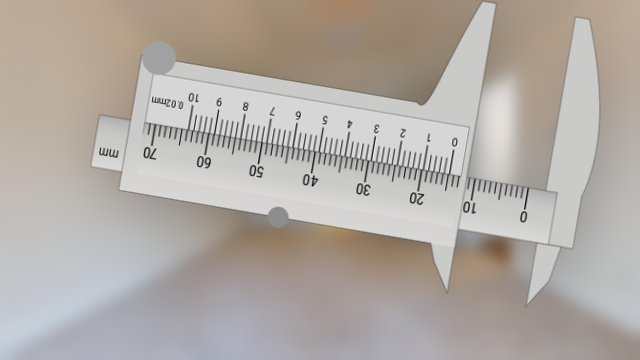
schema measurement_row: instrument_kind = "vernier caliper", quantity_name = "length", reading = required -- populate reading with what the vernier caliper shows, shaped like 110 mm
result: 14.8 mm
